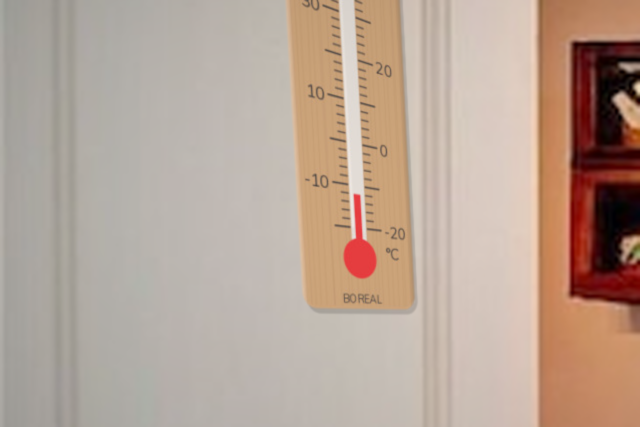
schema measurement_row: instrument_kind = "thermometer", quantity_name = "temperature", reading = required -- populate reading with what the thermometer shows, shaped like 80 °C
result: -12 °C
